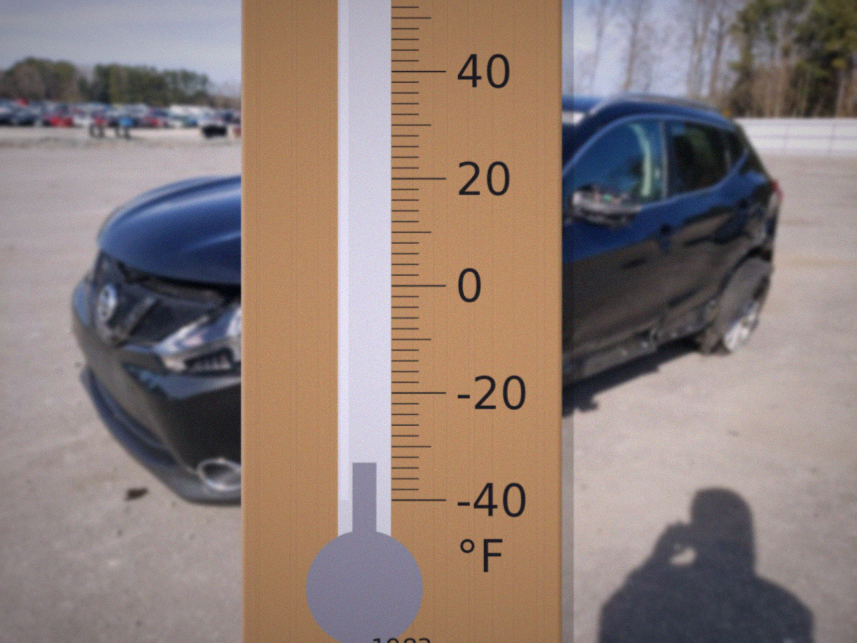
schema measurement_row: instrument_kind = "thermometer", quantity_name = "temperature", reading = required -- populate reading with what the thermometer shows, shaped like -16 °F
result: -33 °F
